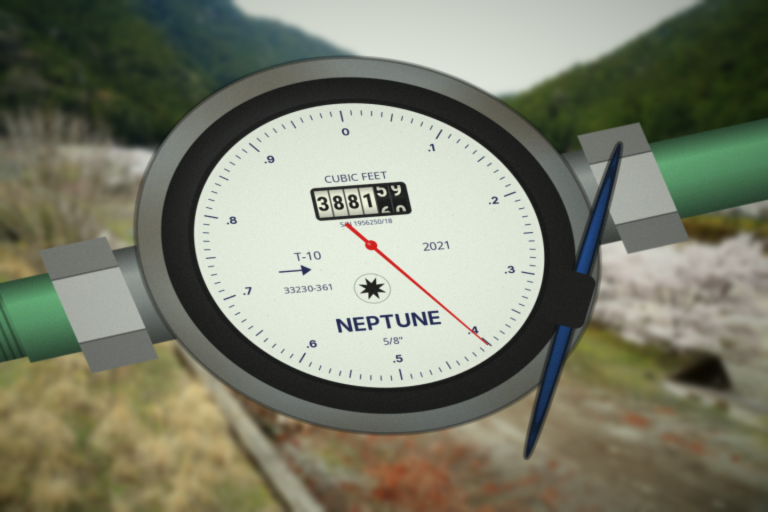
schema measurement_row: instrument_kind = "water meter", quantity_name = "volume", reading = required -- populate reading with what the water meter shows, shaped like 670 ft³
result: 388159.40 ft³
